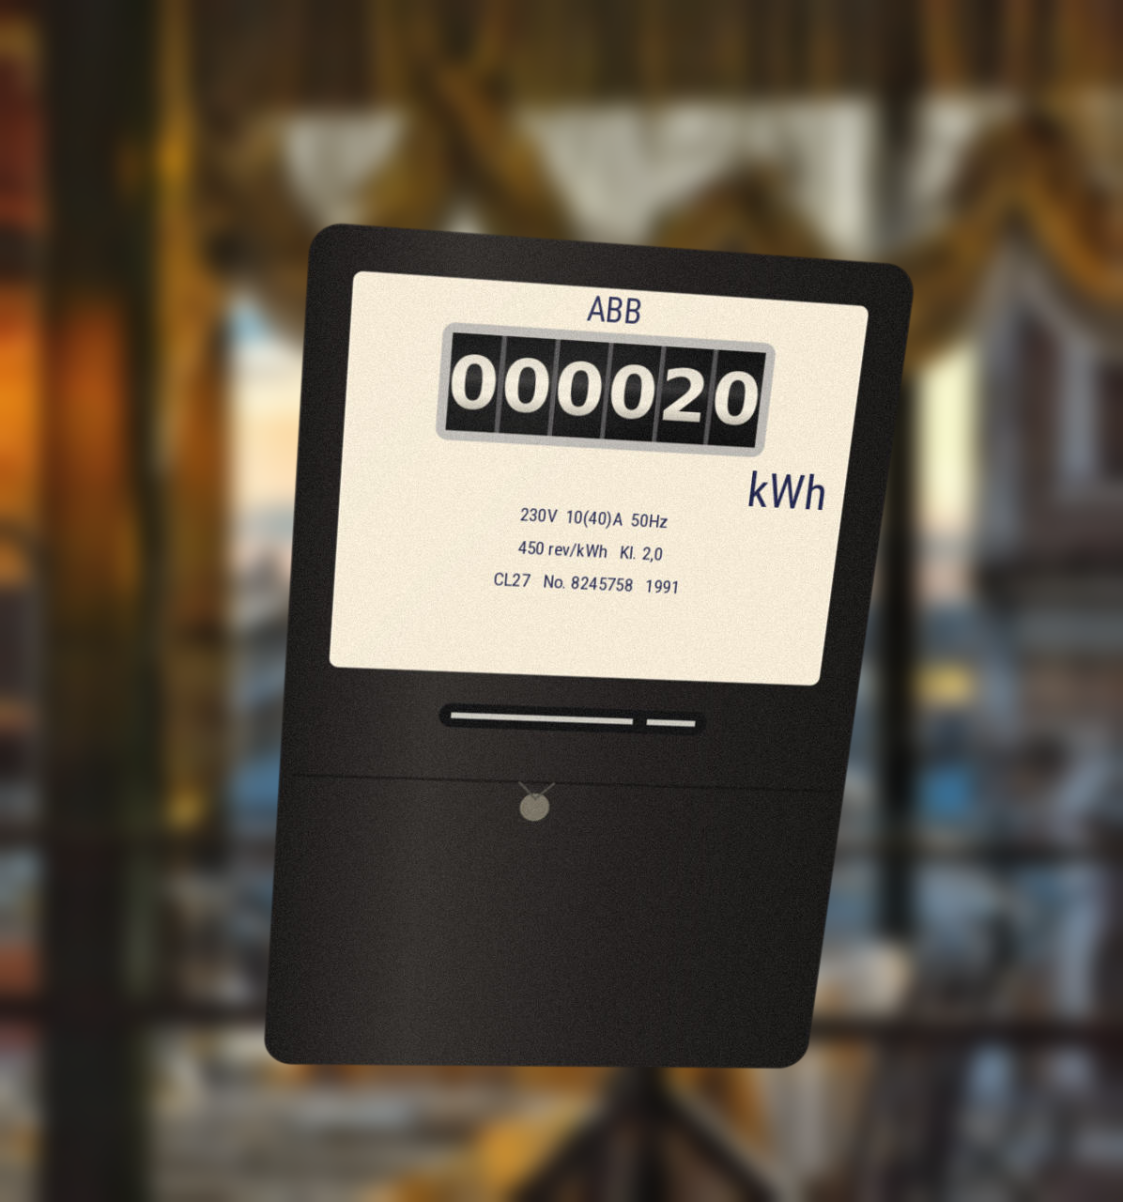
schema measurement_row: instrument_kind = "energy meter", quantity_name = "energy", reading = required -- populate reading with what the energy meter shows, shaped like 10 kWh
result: 20 kWh
